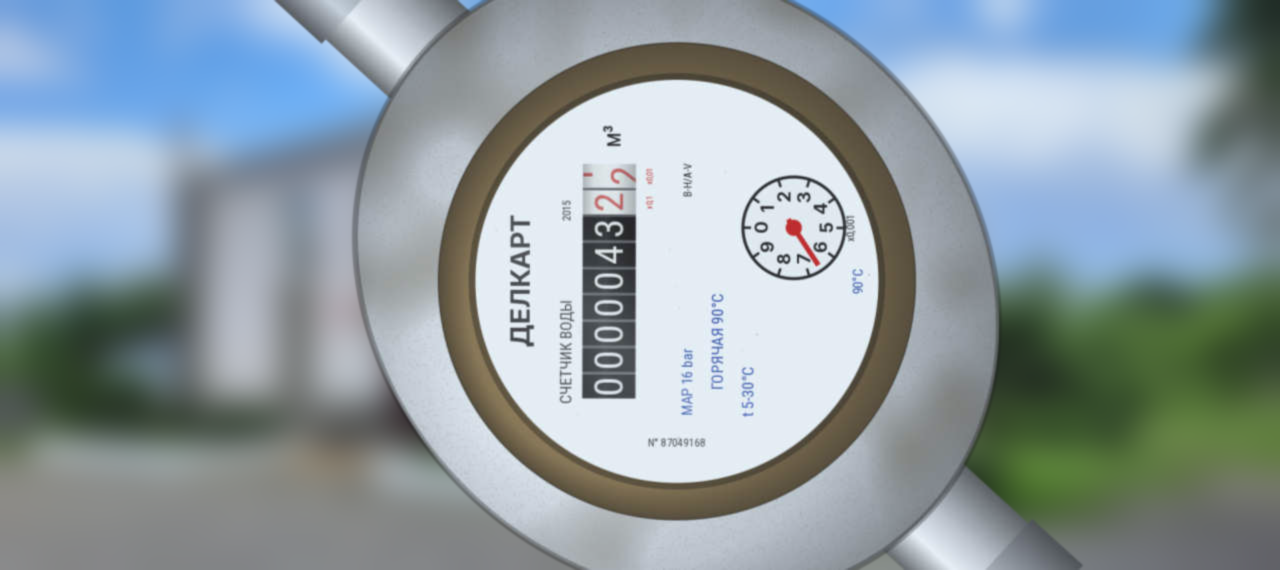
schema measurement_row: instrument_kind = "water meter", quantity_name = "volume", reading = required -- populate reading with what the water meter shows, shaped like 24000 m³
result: 43.216 m³
